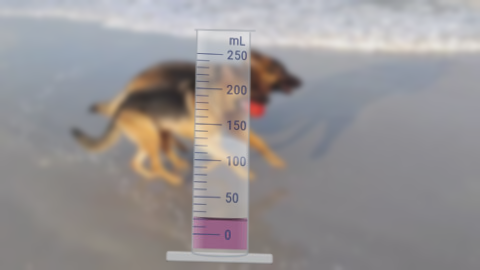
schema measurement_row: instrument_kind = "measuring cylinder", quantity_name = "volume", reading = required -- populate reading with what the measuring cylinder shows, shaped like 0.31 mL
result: 20 mL
